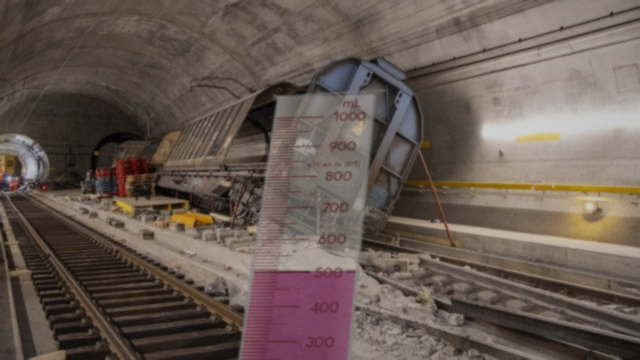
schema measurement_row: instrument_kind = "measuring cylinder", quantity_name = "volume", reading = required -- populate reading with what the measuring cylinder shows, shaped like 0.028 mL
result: 500 mL
